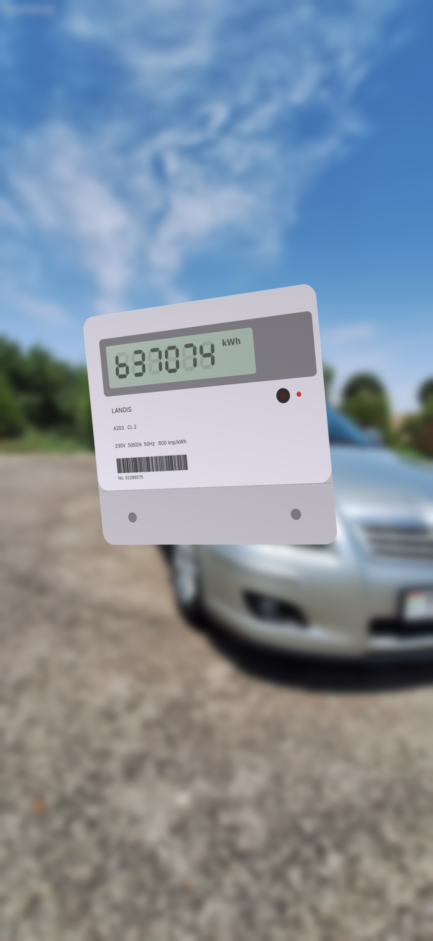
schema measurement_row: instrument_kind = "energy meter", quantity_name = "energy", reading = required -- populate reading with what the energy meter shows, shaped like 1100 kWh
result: 637074 kWh
